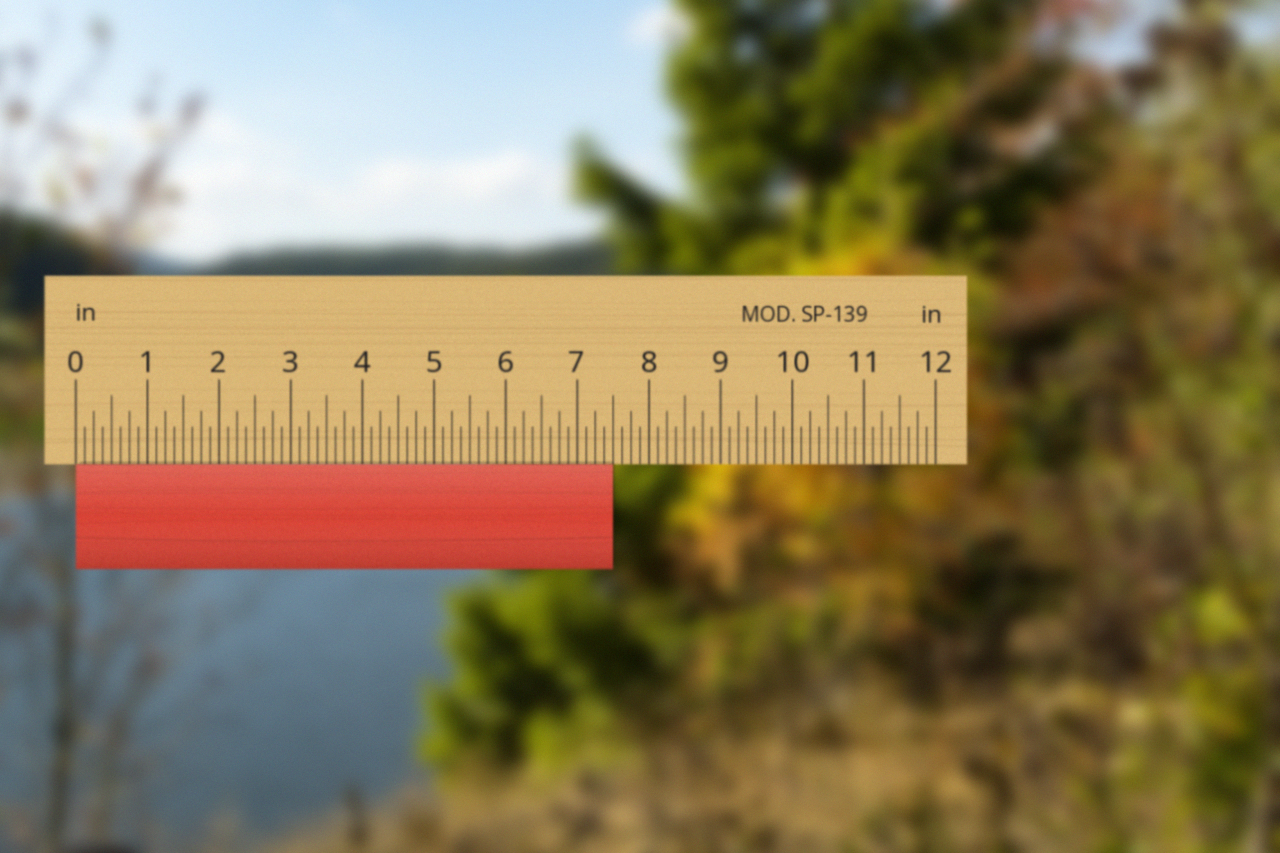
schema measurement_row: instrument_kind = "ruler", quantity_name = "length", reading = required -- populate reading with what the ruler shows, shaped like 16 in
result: 7.5 in
